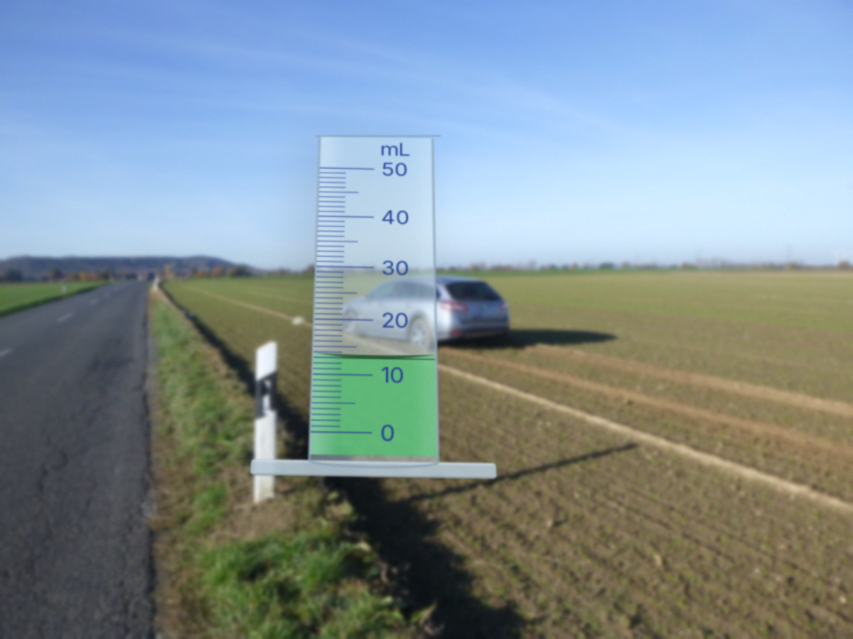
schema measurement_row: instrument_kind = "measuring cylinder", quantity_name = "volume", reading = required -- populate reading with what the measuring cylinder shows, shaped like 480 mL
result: 13 mL
